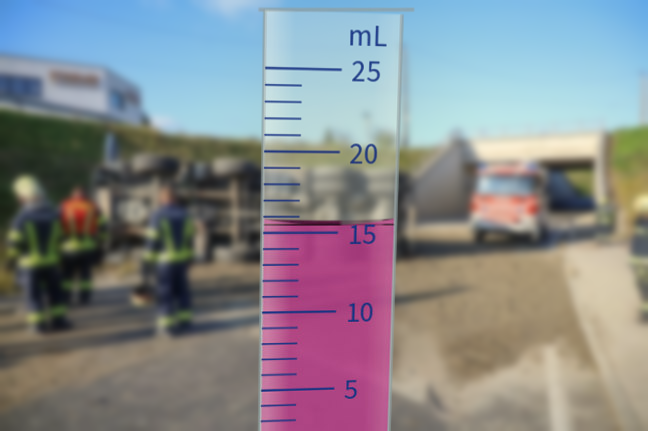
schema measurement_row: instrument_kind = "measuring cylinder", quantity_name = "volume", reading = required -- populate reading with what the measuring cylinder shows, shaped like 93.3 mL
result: 15.5 mL
